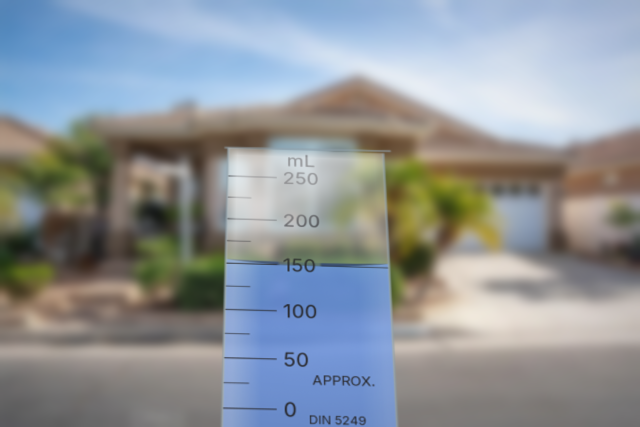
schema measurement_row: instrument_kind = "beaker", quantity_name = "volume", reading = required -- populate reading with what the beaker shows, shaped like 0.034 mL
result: 150 mL
